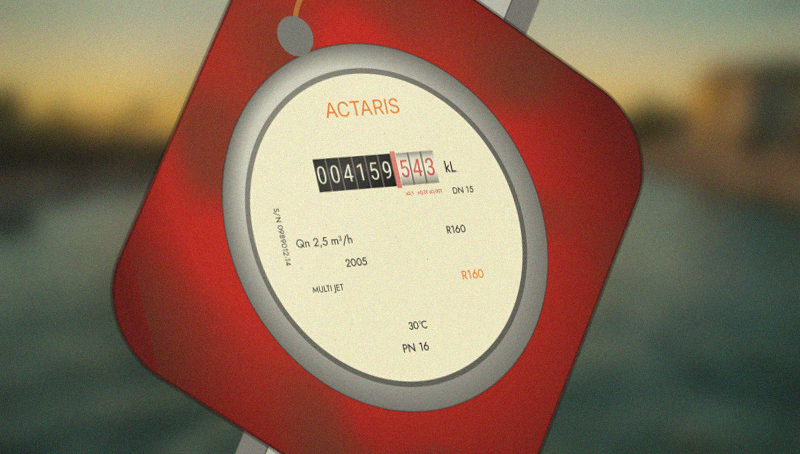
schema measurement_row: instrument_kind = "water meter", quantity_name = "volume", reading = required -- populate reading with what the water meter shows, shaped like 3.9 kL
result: 4159.543 kL
